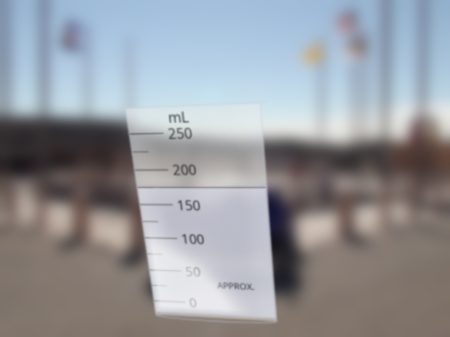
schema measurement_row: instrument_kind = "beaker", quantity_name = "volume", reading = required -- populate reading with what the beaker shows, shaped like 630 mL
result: 175 mL
